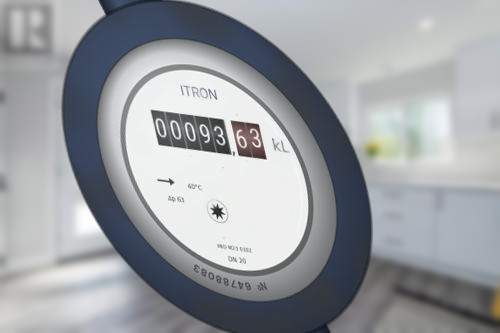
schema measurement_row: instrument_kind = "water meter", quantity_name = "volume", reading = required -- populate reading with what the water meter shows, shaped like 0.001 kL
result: 93.63 kL
